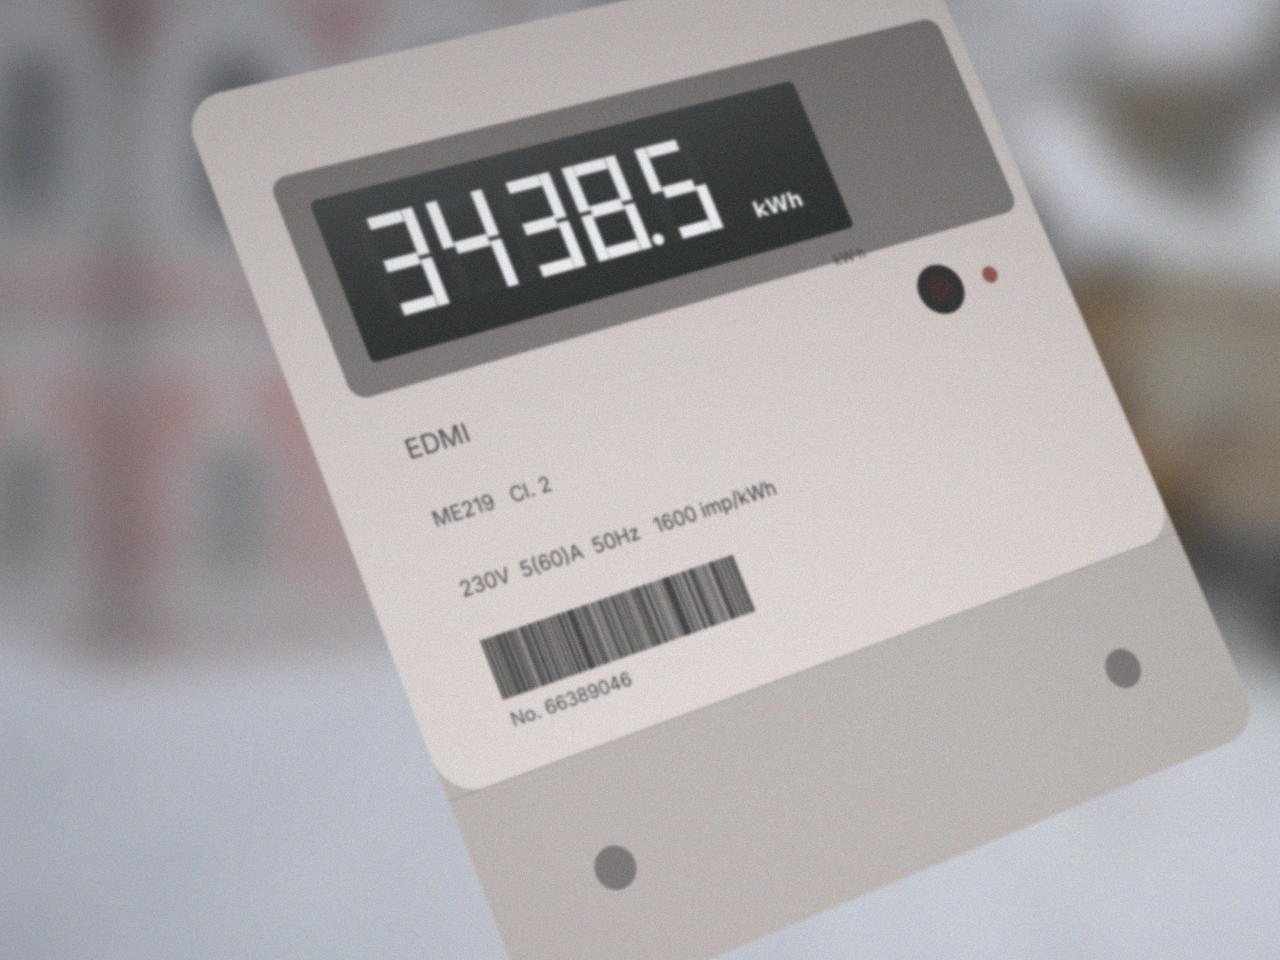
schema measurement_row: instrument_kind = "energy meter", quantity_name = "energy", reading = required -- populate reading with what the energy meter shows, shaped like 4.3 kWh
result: 3438.5 kWh
